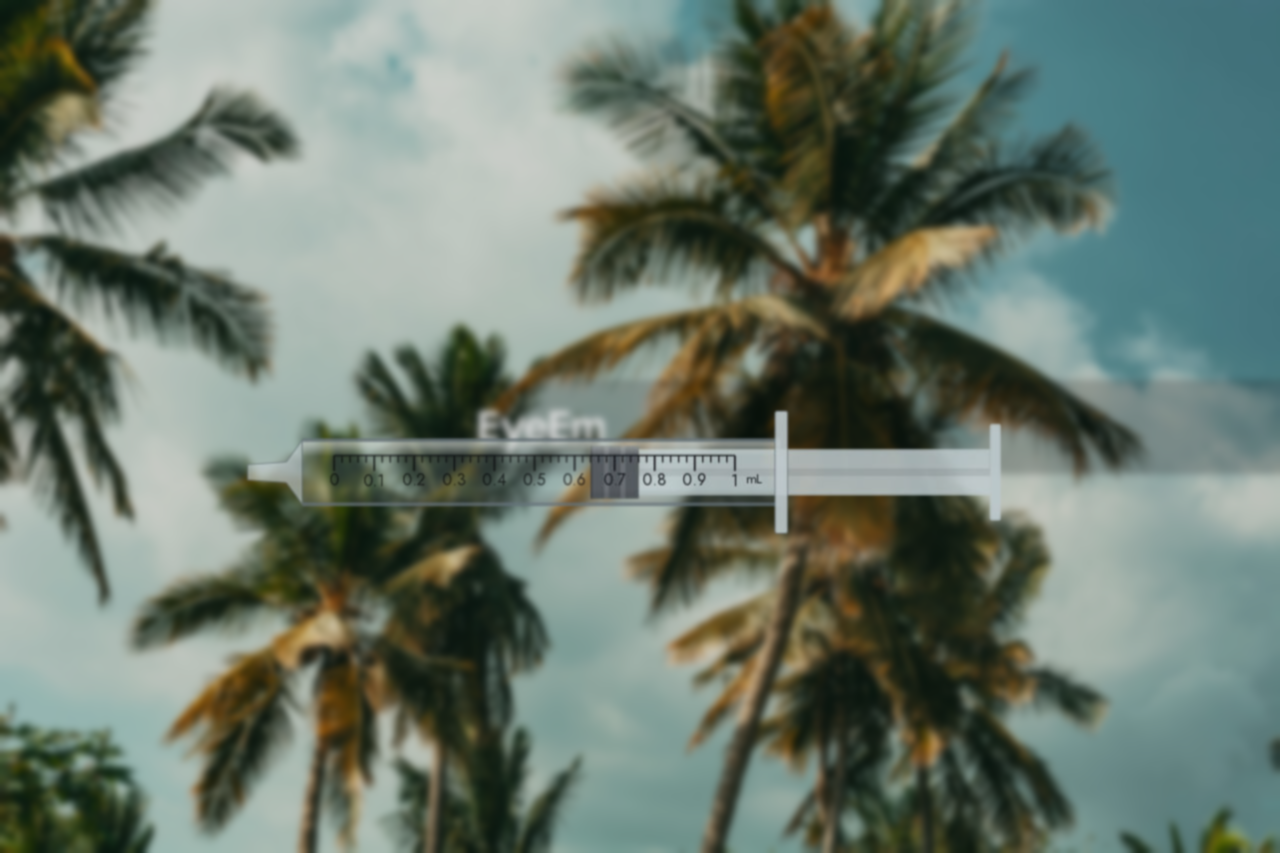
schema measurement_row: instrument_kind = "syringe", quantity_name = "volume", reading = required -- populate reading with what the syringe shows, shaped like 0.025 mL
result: 0.64 mL
